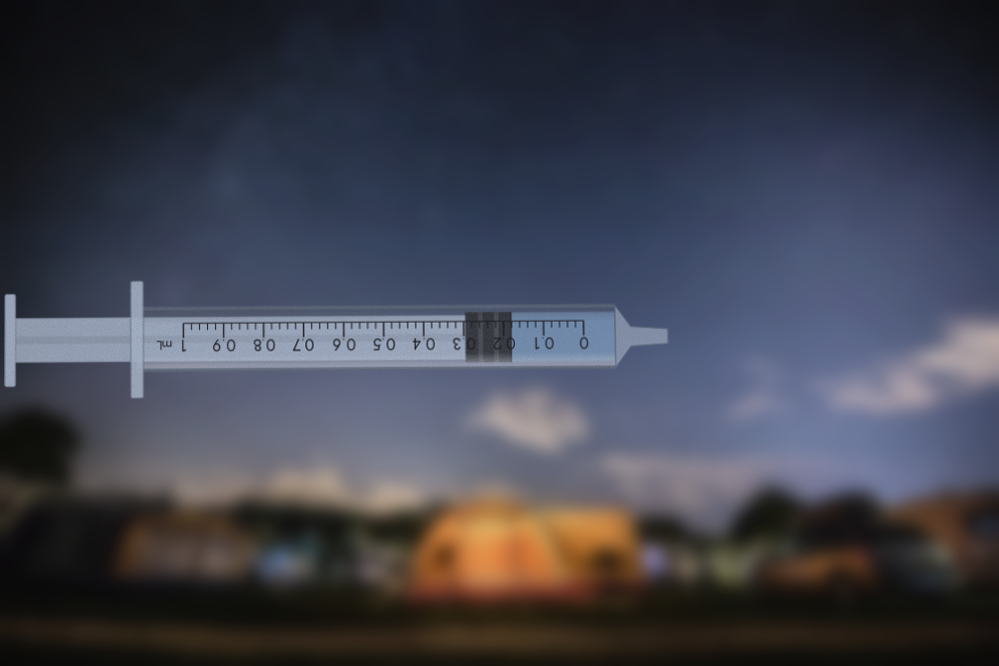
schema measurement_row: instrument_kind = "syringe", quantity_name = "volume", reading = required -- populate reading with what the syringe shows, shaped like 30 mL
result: 0.18 mL
